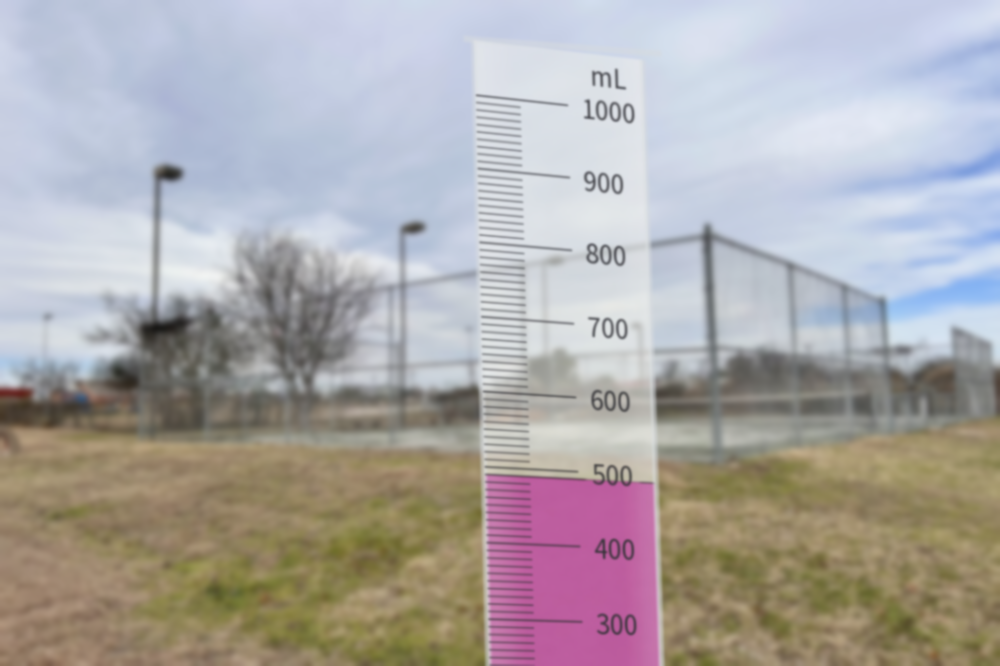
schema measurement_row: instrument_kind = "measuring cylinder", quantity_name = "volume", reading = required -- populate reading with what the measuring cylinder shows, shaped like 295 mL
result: 490 mL
